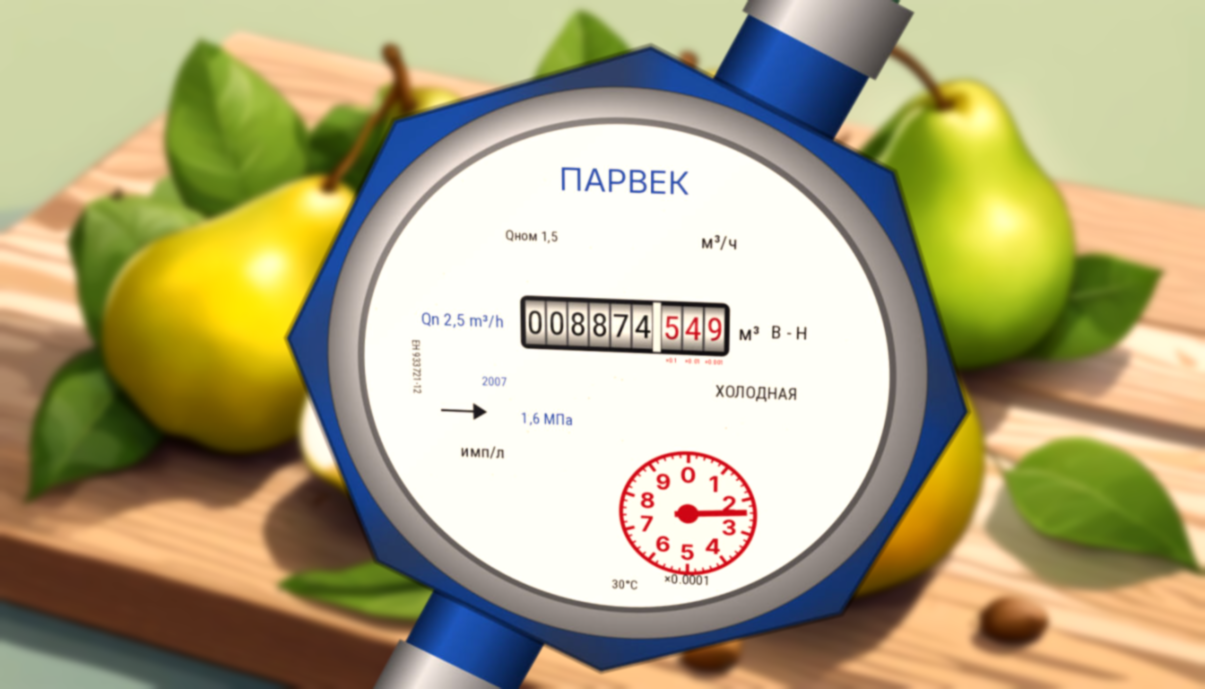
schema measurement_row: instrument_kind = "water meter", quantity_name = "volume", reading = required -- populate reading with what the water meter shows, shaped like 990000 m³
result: 8874.5492 m³
